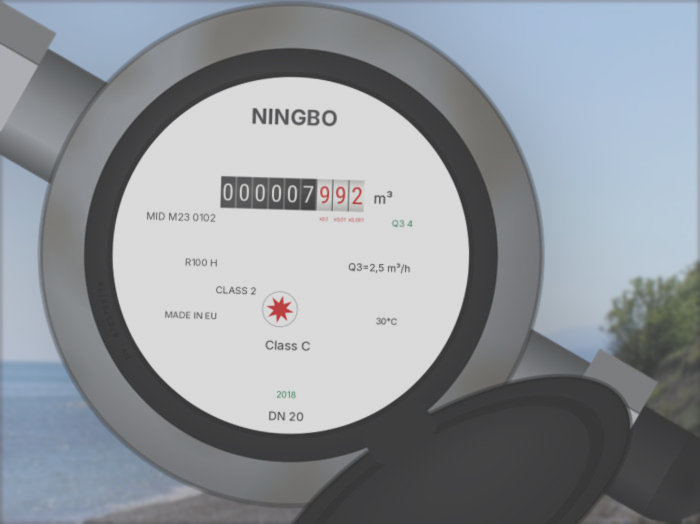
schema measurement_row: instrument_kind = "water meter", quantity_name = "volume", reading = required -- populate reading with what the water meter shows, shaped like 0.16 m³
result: 7.992 m³
